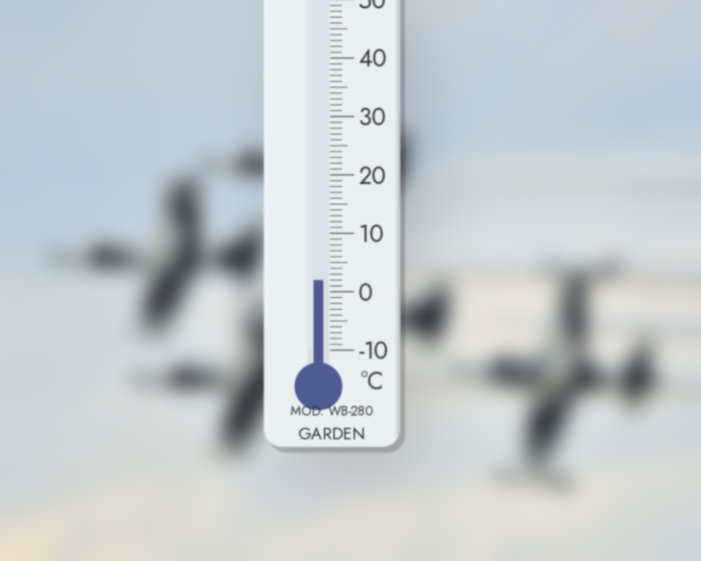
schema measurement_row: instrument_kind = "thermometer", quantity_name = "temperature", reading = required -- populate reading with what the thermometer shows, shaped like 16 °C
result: 2 °C
